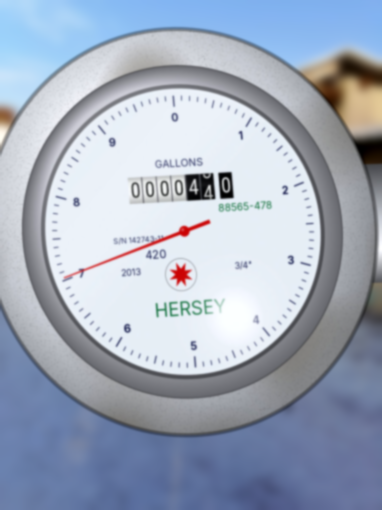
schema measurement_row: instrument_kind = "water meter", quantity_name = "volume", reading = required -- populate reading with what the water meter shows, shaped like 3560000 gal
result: 437.0 gal
